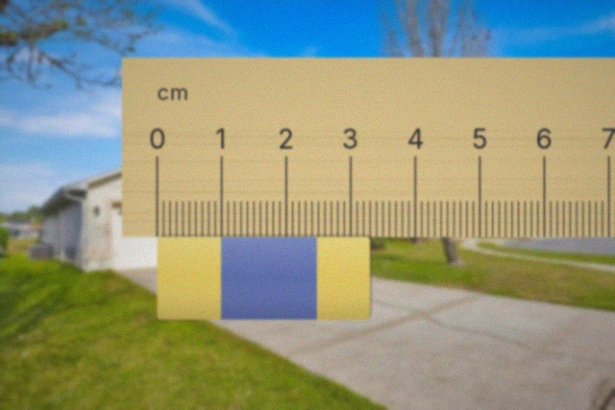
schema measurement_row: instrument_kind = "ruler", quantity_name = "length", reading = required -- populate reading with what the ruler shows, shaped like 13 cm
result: 3.3 cm
